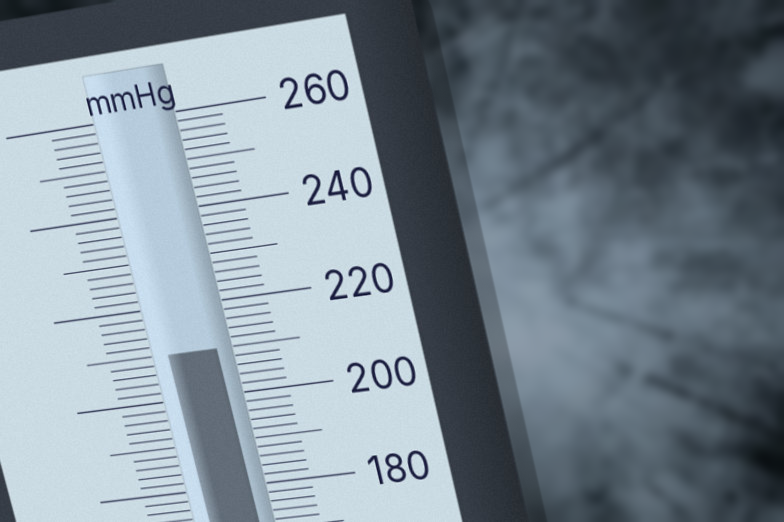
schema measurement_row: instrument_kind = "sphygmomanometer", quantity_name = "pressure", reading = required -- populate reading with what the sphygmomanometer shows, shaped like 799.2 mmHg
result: 210 mmHg
